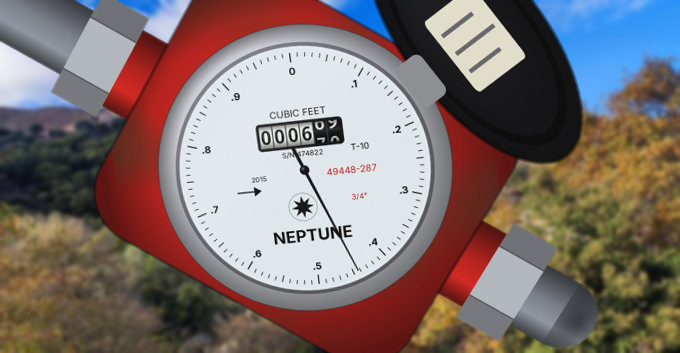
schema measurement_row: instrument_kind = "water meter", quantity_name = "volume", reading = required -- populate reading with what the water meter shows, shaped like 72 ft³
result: 669.44 ft³
